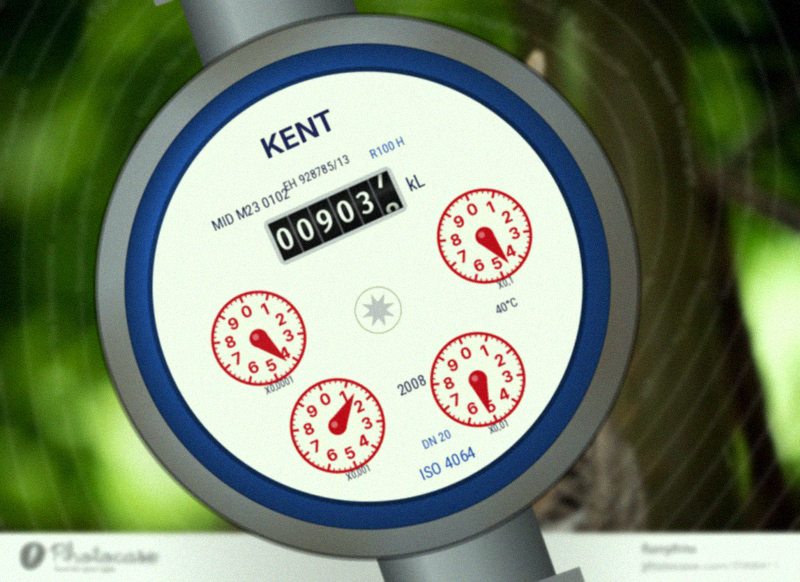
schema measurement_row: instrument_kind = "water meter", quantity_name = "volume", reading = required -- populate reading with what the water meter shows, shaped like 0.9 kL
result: 9037.4514 kL
